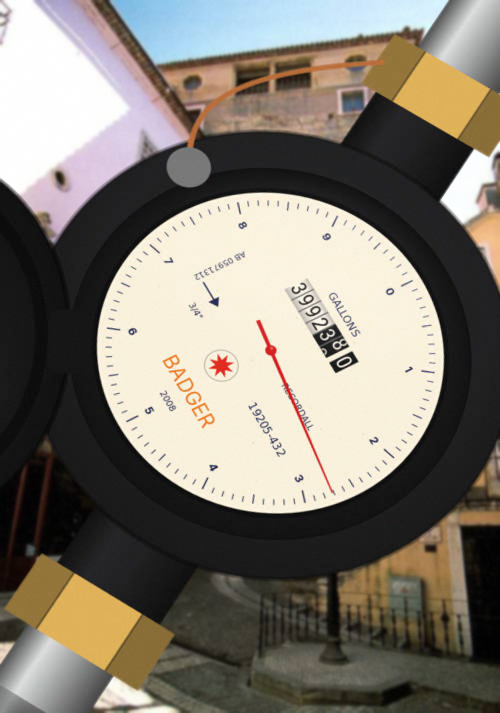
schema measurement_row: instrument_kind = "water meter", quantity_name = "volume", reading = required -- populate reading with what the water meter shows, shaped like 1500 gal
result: 3992382.7 gal
